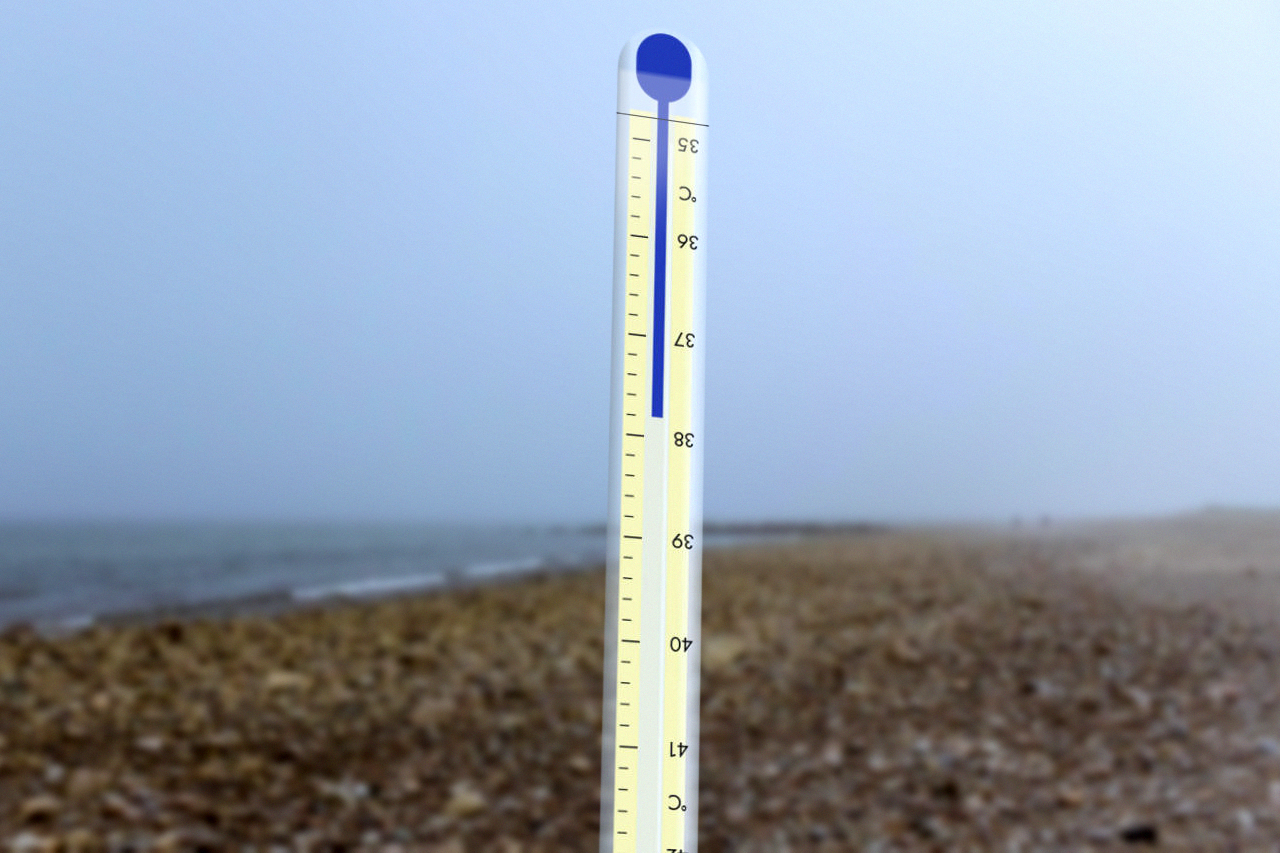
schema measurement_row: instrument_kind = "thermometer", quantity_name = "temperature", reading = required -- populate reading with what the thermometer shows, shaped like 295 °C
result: 37.8 °C
